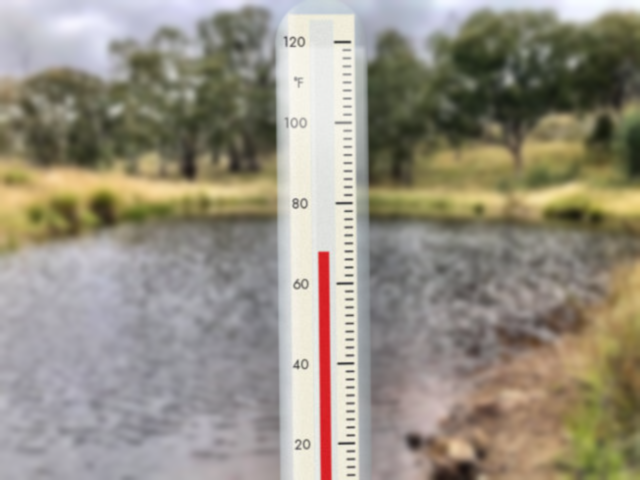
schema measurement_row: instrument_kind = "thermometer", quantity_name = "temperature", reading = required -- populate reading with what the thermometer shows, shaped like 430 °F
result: 68 °F
